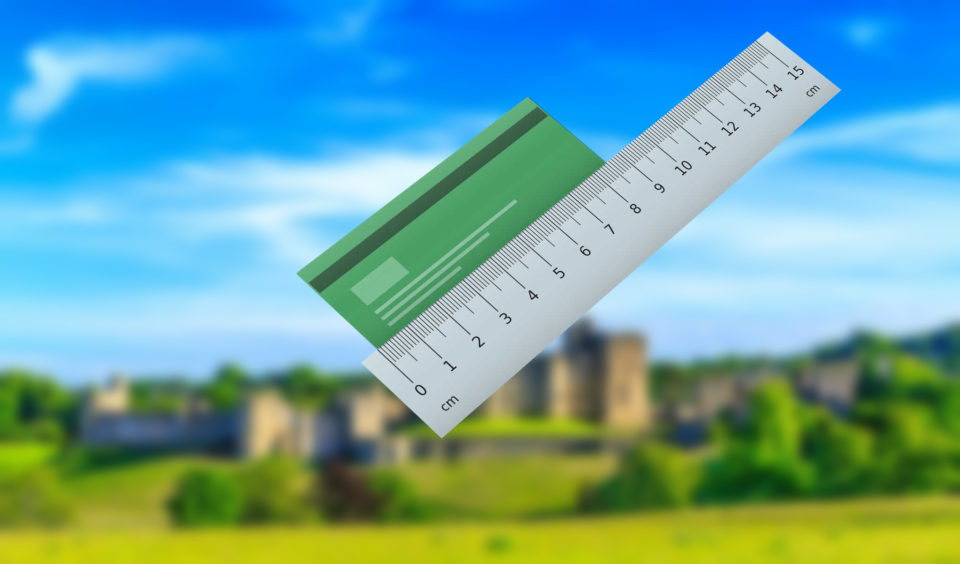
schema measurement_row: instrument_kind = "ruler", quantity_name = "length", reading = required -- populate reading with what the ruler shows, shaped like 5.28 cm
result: 8.5 cm
